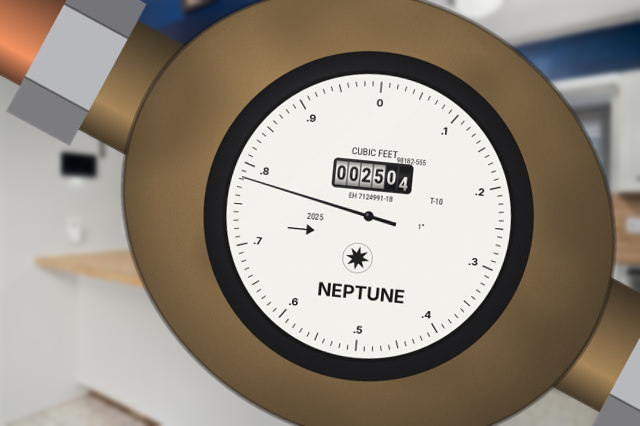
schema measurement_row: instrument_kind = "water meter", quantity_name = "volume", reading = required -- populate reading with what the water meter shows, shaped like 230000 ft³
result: 2503.78 ft³
